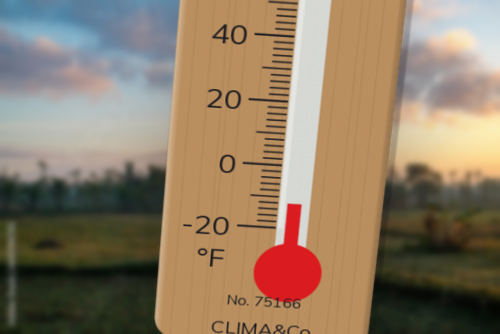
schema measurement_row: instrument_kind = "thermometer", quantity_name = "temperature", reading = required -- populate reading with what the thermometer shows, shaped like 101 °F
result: -12 °F
